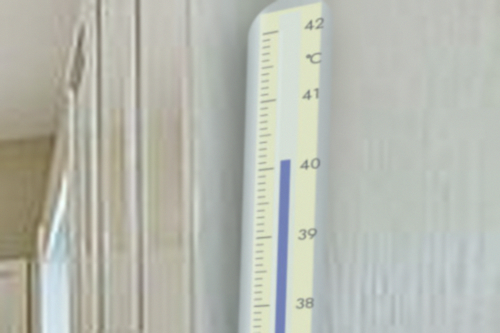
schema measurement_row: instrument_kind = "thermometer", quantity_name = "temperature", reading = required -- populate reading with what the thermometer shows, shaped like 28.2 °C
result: 40.1 °C
